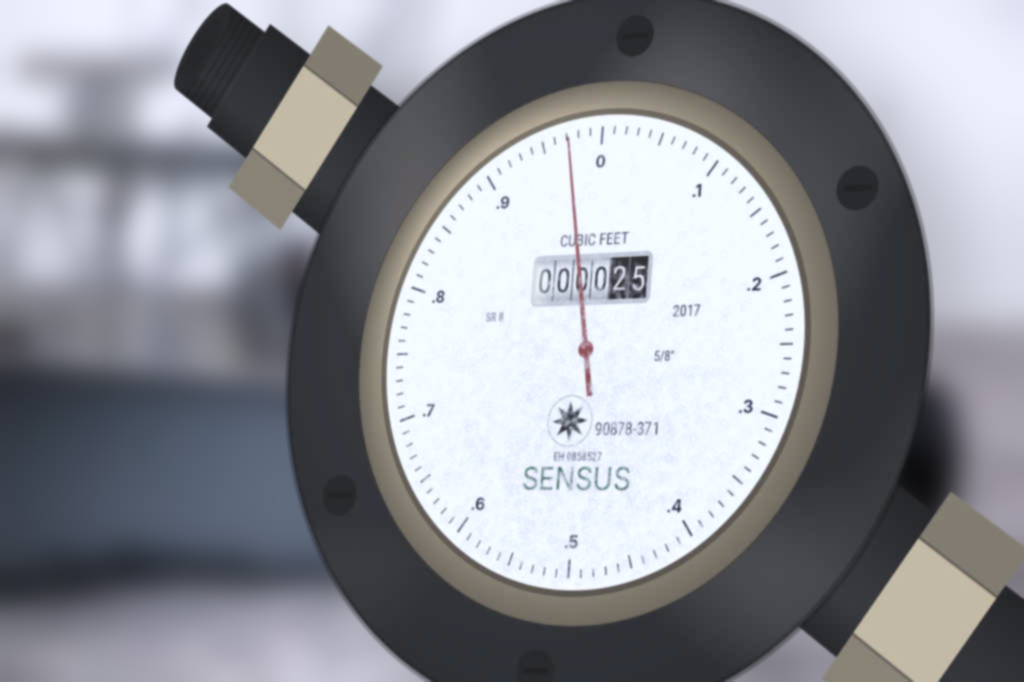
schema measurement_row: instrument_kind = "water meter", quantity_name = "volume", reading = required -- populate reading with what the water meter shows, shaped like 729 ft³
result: 24.97 ft³
